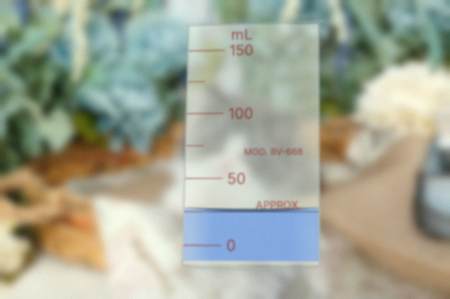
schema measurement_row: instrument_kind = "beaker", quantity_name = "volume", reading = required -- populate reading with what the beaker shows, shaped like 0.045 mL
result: 25 mL
